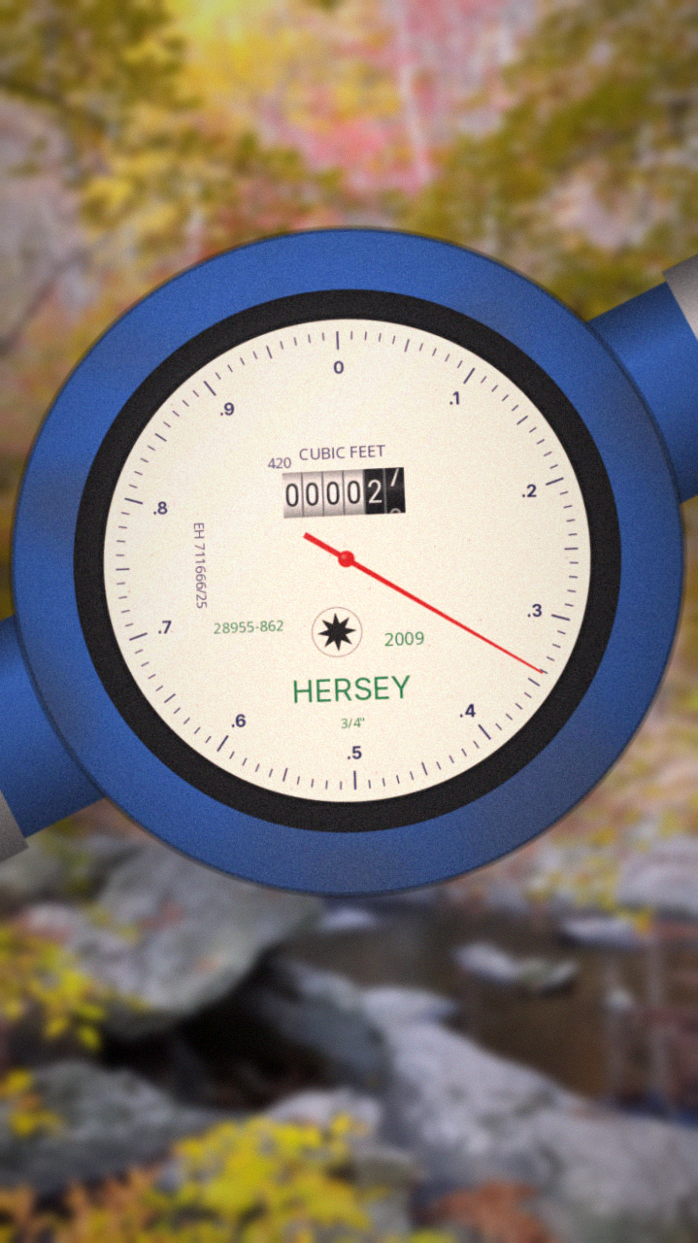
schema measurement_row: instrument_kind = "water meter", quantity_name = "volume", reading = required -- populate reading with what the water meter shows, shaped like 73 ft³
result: 27.34 ft³
